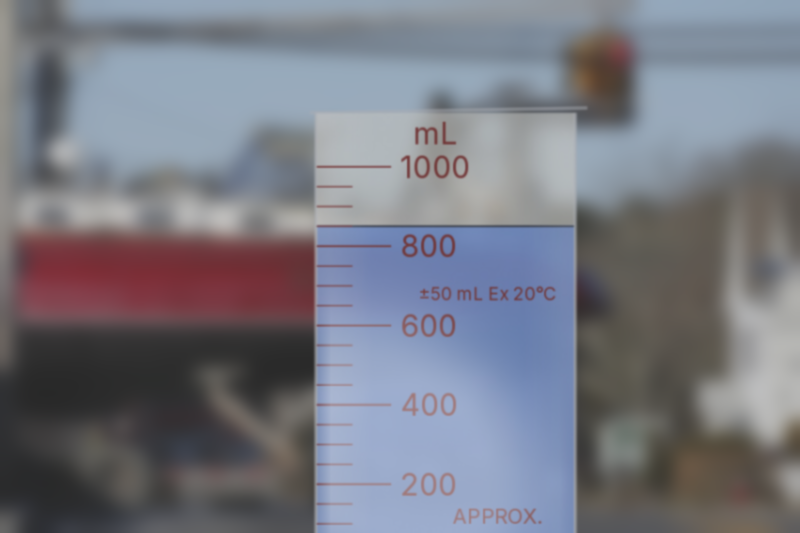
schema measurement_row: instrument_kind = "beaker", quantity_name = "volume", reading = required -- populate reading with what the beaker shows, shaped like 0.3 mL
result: 850 mL
